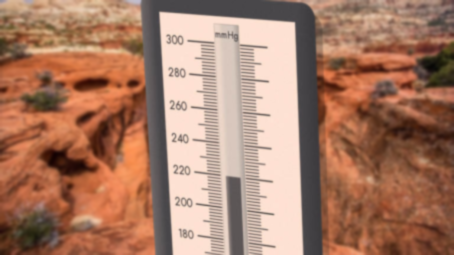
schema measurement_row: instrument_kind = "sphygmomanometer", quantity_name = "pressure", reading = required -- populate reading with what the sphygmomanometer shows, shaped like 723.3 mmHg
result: 220 mmHg
